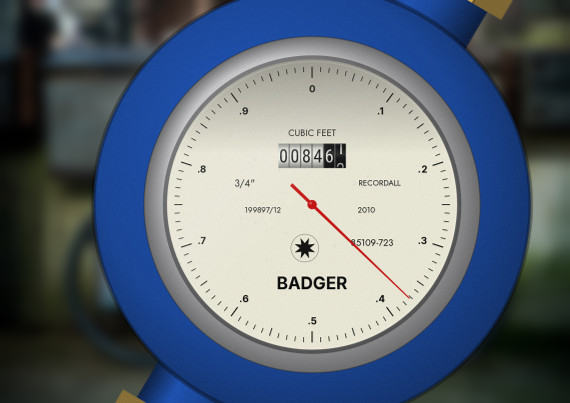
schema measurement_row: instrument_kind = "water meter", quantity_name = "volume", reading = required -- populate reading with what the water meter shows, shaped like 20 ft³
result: 8461.37 ft³
